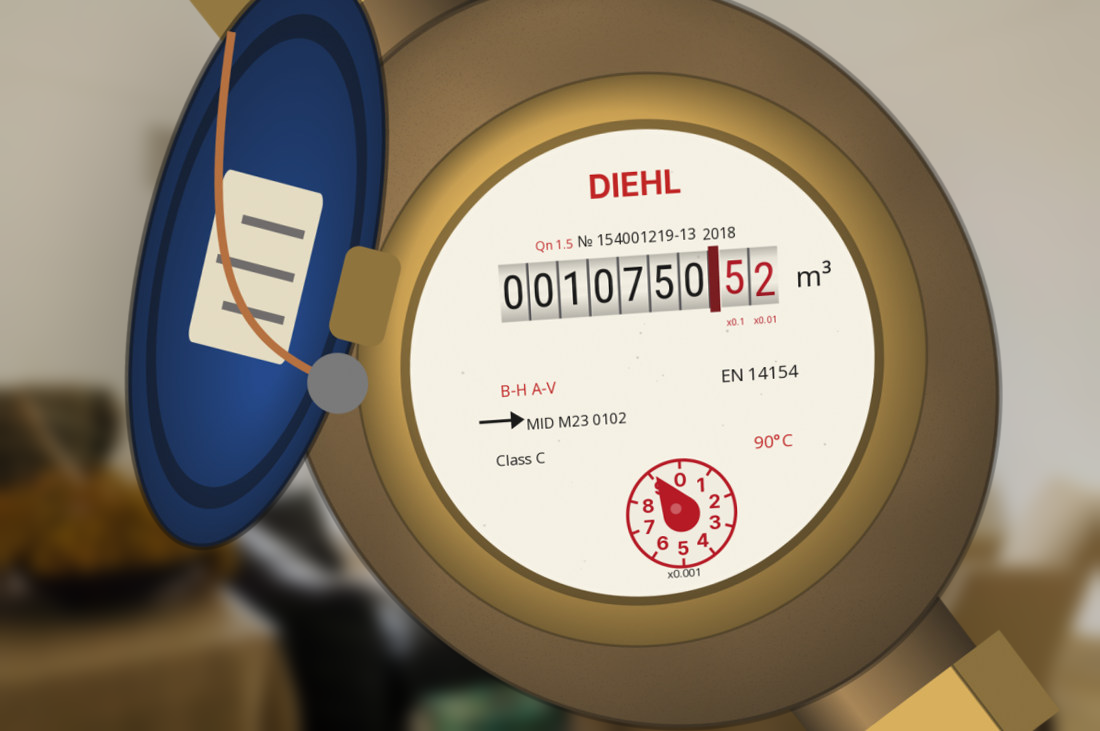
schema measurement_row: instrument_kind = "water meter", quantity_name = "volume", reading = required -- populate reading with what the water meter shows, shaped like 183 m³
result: 10750.519 m³
